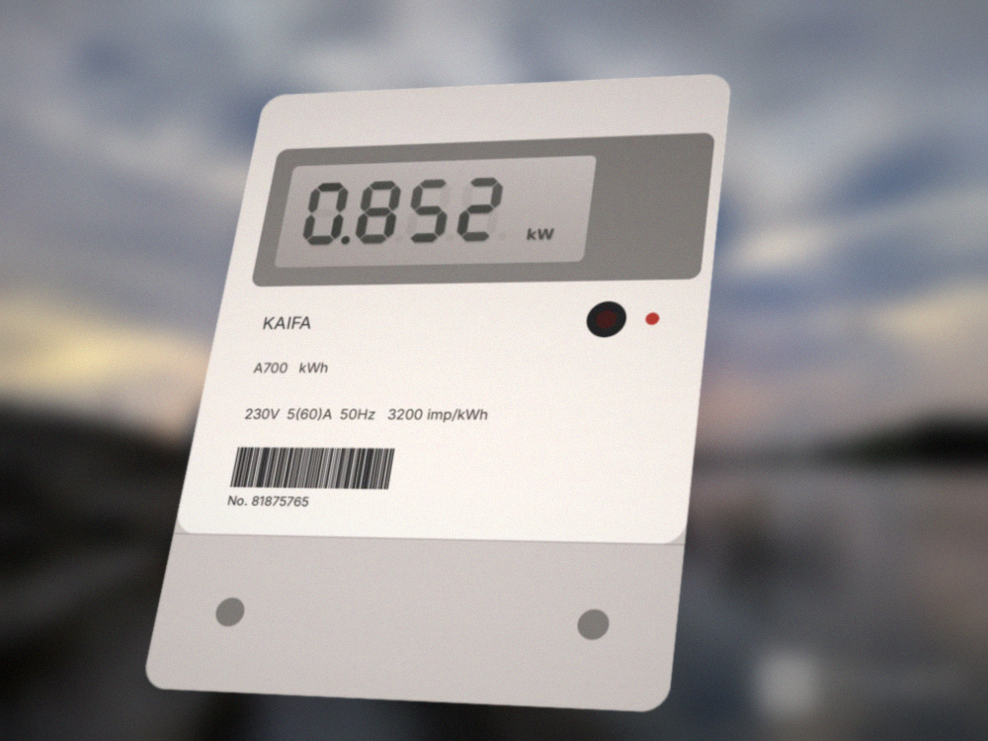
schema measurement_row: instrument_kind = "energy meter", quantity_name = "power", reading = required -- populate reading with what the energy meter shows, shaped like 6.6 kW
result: 0.852 kW
